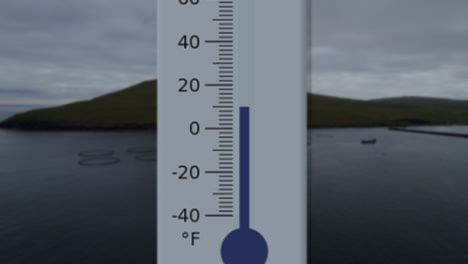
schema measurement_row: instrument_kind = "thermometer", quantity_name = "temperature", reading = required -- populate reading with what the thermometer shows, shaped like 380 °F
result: 10 °F
